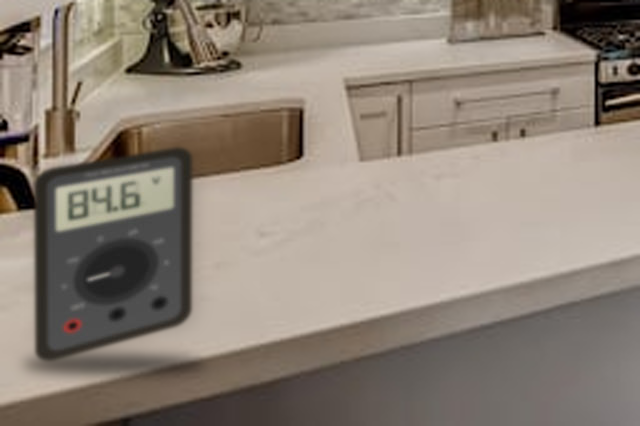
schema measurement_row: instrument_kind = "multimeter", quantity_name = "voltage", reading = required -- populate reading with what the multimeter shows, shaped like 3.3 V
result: 84.6 V
